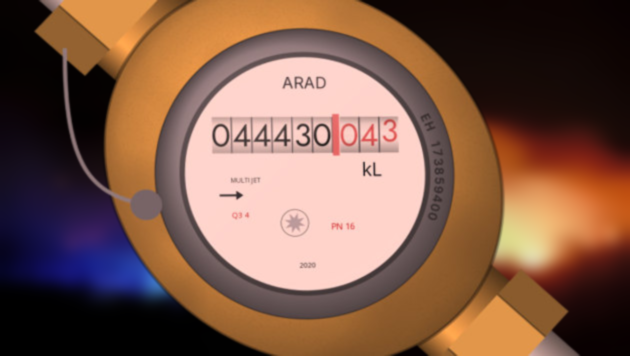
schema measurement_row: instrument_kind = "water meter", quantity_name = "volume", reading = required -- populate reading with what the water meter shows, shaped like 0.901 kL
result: 44430.043 kL
